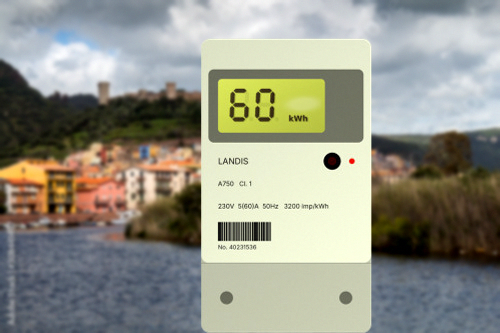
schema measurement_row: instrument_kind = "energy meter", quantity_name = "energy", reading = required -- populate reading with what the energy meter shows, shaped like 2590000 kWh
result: 60 kWh
